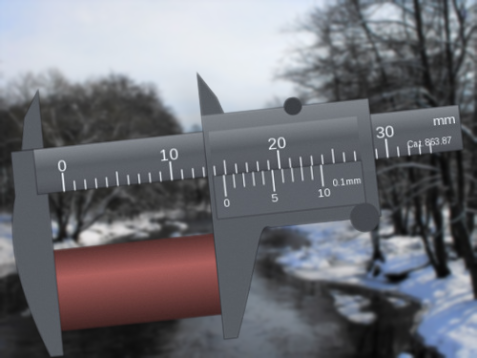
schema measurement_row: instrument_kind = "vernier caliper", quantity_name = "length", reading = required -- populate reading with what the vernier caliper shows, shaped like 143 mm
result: 14.8 mm
